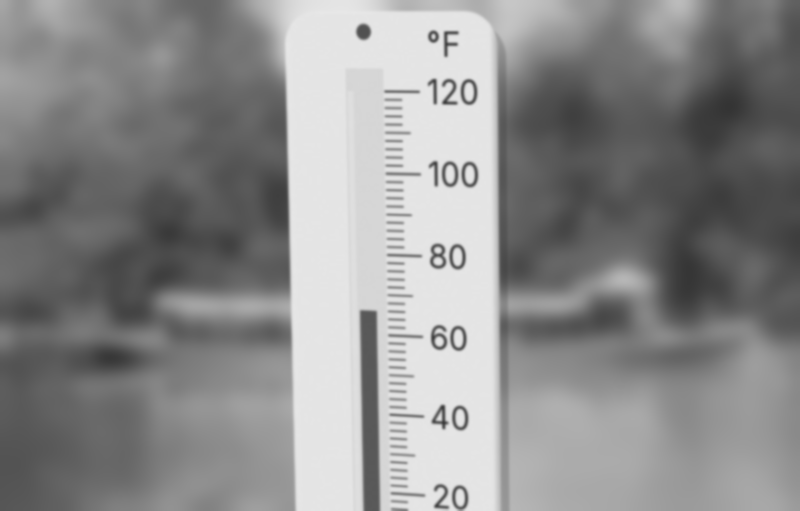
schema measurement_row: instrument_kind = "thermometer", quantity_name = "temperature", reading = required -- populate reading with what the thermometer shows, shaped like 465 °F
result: 66 °F
